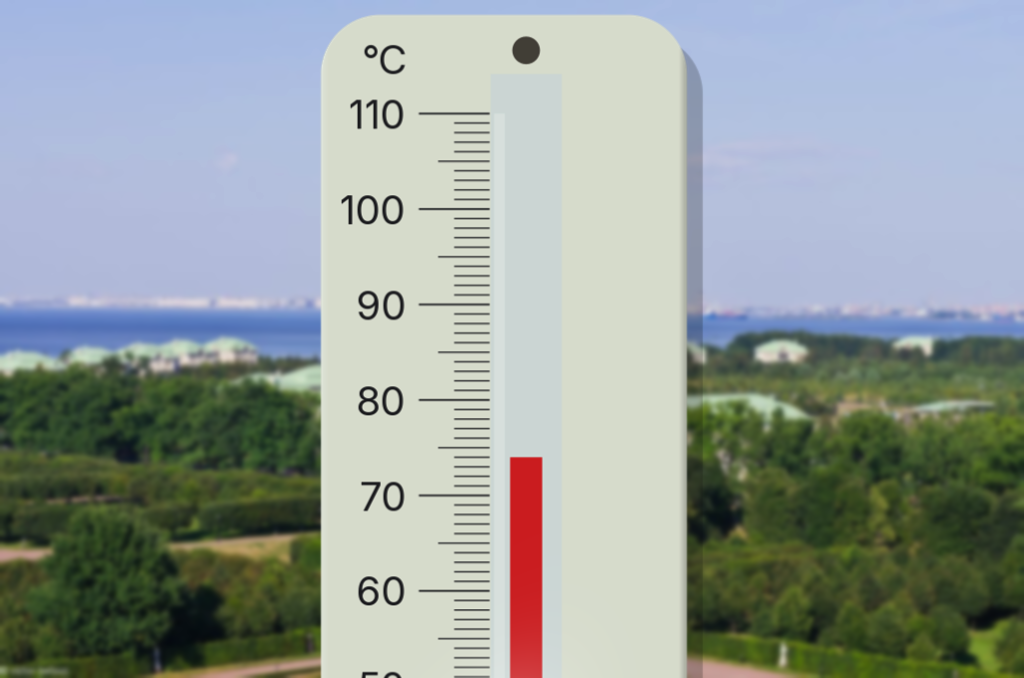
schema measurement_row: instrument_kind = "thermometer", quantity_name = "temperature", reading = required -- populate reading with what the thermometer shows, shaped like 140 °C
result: 74 °C
